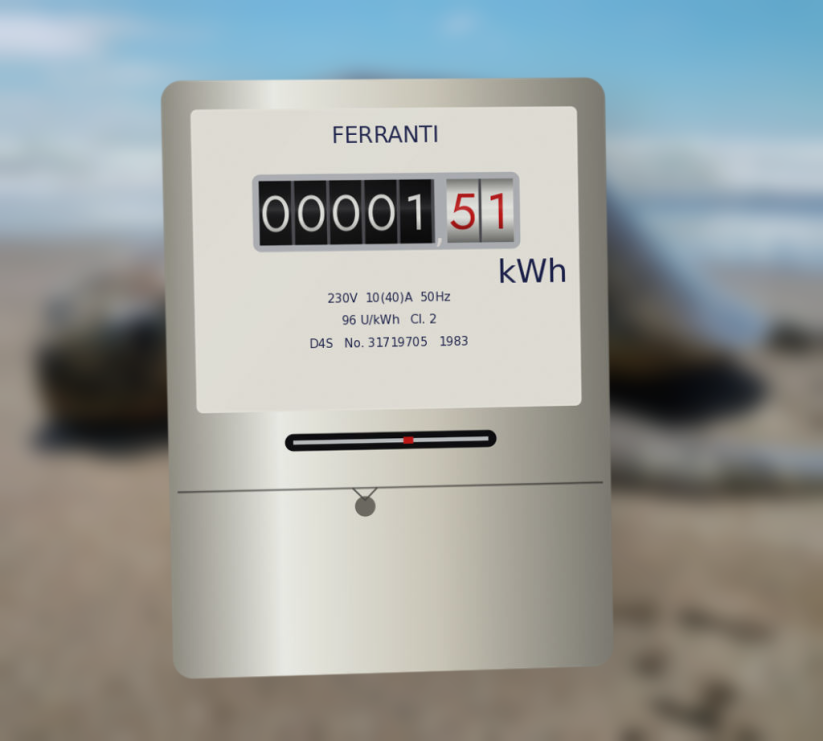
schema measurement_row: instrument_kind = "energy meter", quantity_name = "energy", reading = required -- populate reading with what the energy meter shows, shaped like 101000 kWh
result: 1.51 kWh
